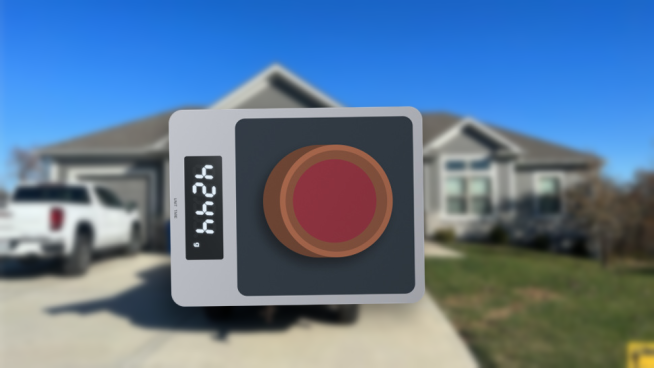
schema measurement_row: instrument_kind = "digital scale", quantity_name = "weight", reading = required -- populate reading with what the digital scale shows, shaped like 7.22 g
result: 4244 g
